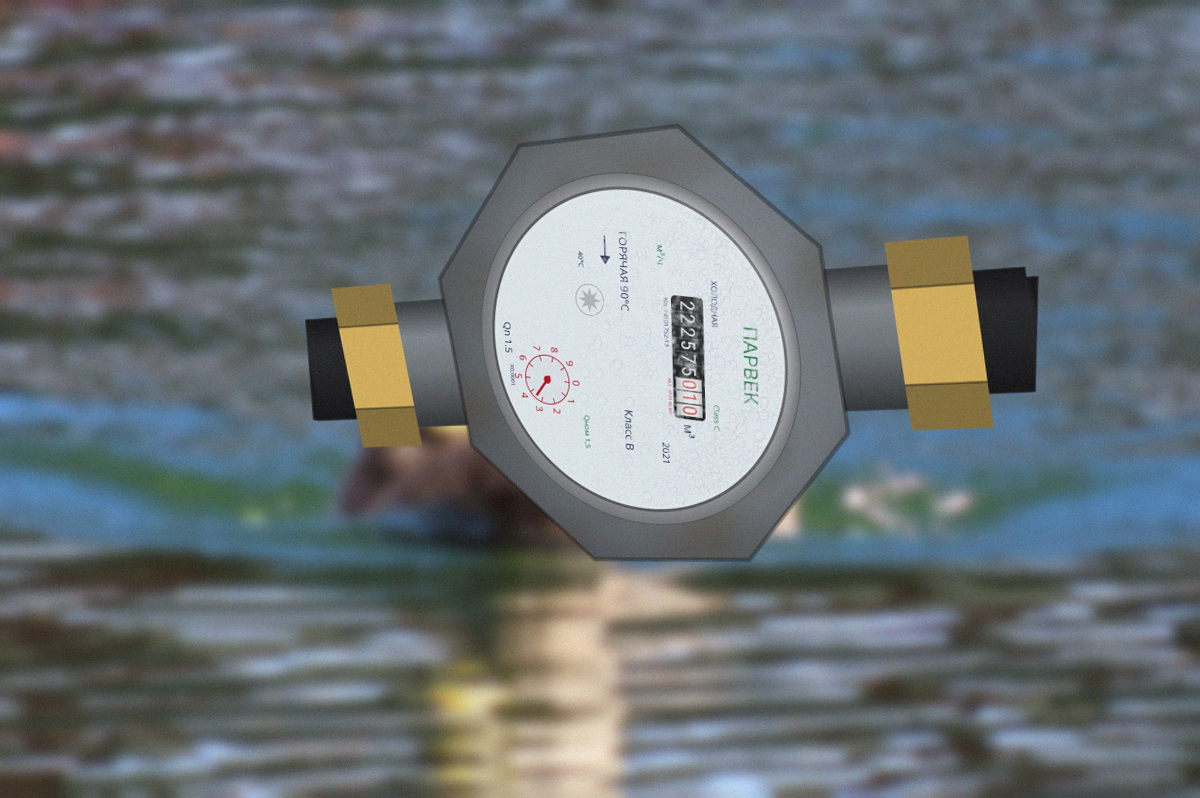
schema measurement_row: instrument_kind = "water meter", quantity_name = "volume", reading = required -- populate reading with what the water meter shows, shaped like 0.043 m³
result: 222575.0103 m³
